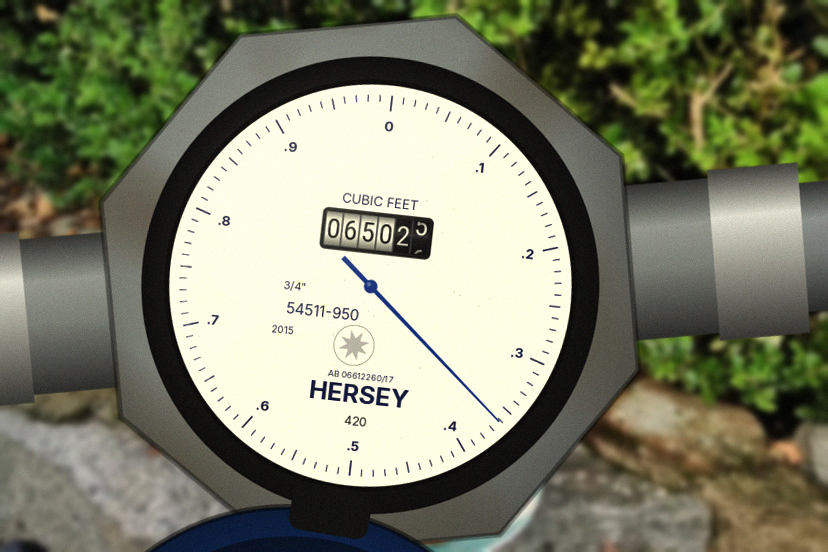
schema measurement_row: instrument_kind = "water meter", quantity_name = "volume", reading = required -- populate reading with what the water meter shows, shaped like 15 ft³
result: 65025.36 ft³
